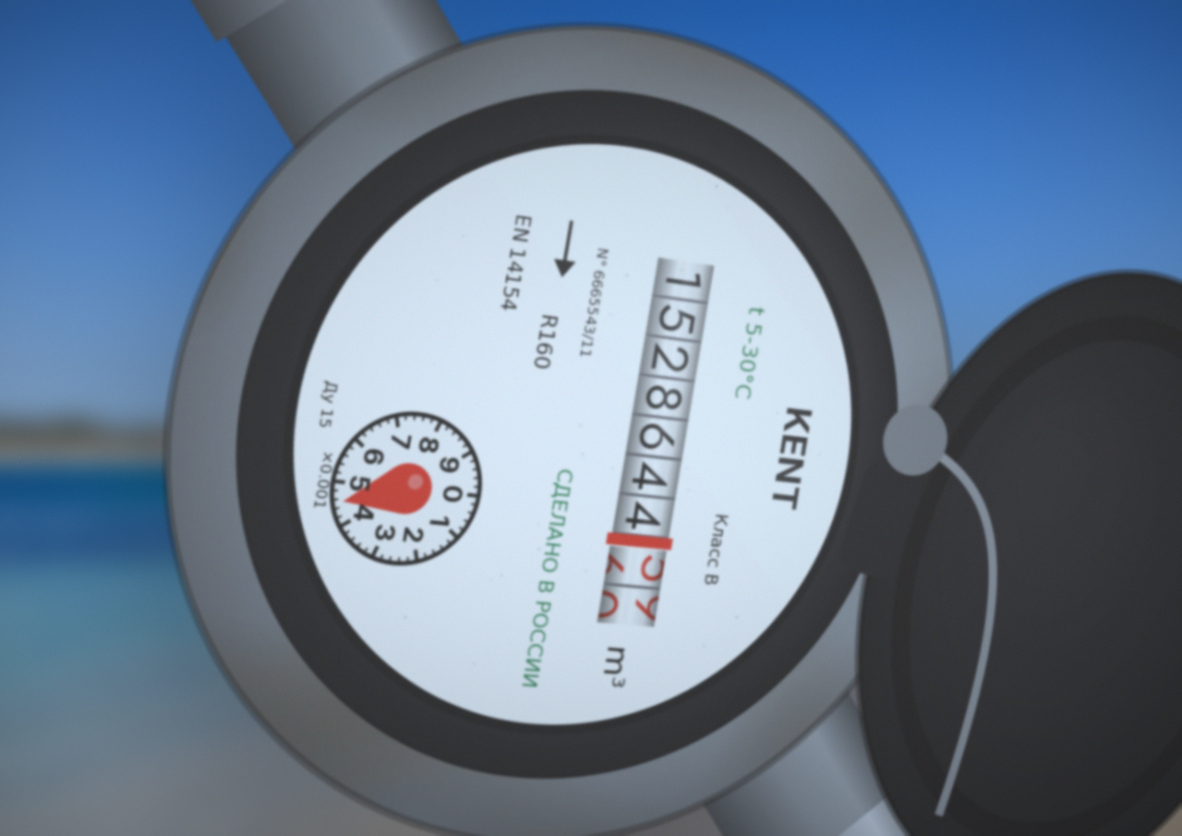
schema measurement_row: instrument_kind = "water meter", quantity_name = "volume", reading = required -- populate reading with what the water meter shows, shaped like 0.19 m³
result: 1528644.594 m³
